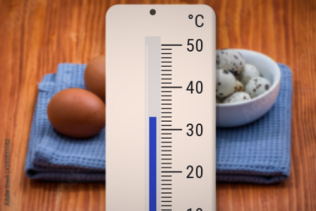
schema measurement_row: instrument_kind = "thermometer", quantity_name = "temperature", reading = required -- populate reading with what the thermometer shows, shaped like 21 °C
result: 33 °C
